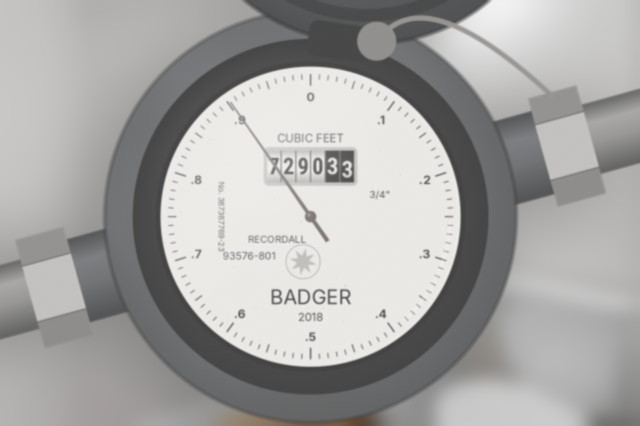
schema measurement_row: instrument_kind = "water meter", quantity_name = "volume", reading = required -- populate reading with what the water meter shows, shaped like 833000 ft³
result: 729032.90 ft³
